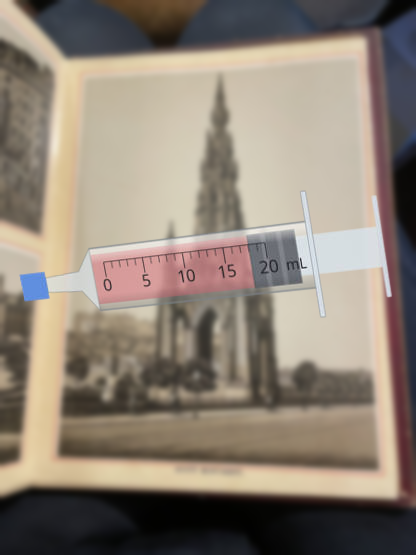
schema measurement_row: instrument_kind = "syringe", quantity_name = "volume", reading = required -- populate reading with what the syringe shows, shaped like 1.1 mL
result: 18 mL
